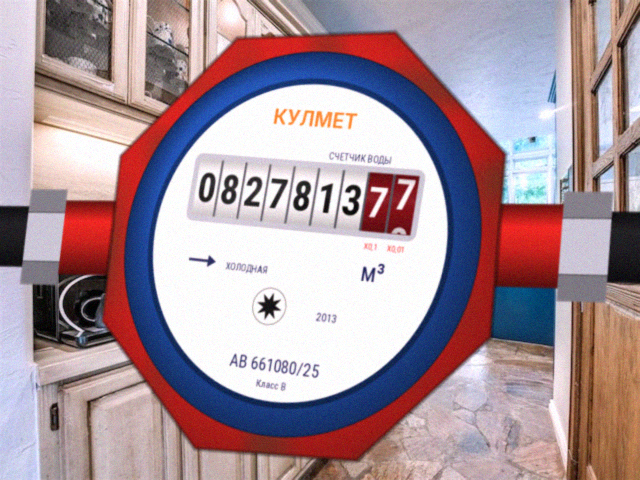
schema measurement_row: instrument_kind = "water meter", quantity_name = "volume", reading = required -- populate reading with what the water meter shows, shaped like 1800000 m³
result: 827813.77 m³
